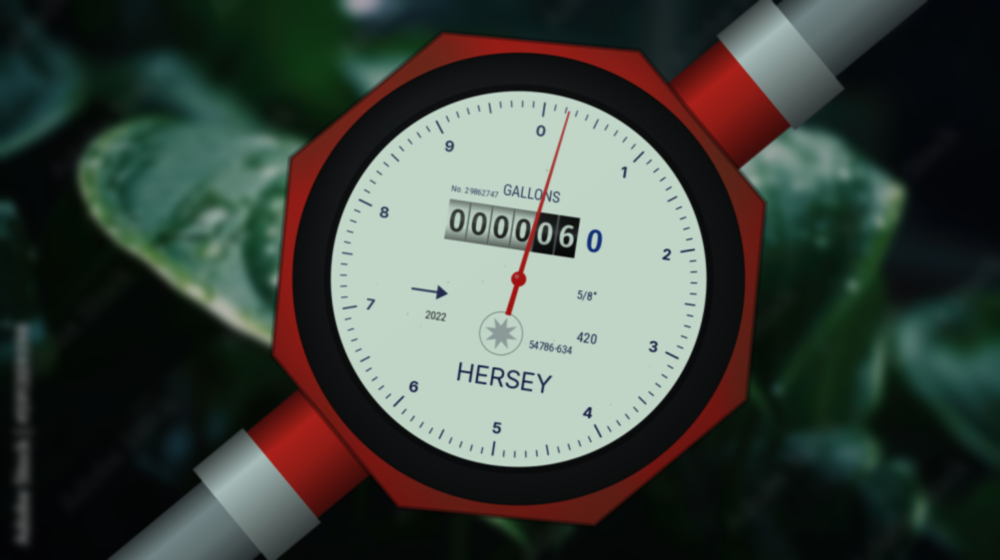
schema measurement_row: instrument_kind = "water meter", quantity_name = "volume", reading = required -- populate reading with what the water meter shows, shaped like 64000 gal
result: 60.2 gal
